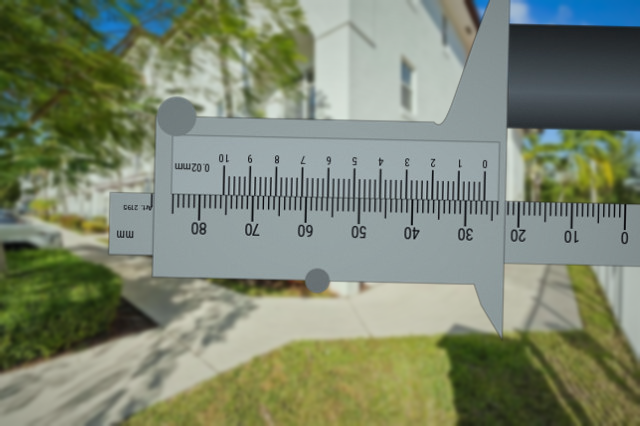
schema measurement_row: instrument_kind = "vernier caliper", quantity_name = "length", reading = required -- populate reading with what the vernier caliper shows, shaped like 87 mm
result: 26.5 mm
